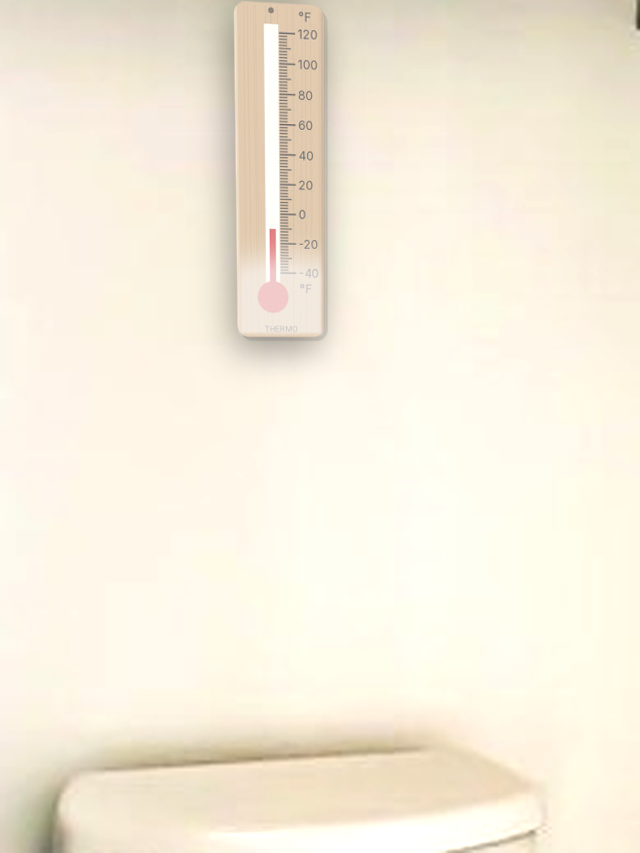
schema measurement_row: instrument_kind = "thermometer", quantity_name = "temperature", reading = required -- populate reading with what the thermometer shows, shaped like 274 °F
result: -10 °F
